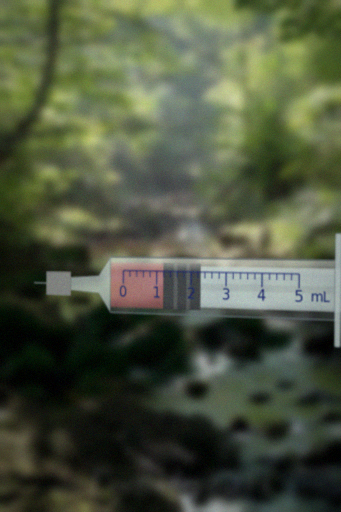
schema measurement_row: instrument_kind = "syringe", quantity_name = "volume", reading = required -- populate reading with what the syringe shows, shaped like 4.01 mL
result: 1.2 mL
